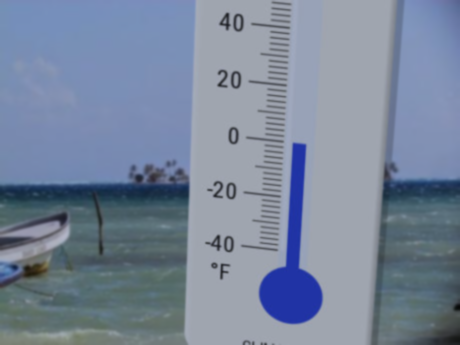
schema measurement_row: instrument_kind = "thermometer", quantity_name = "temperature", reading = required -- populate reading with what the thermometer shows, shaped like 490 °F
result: 0 °F
